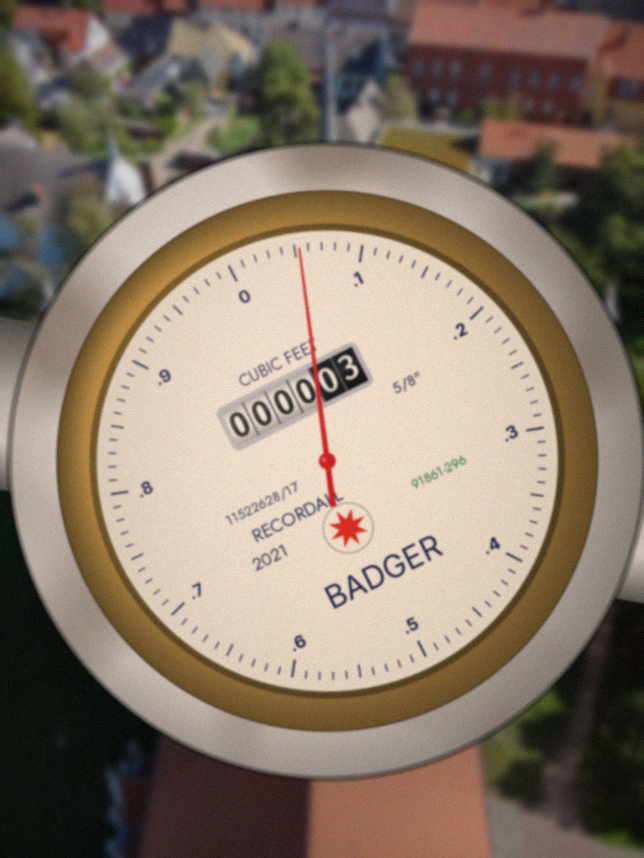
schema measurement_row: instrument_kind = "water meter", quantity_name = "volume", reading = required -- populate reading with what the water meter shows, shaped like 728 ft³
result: 3.05 ft³
